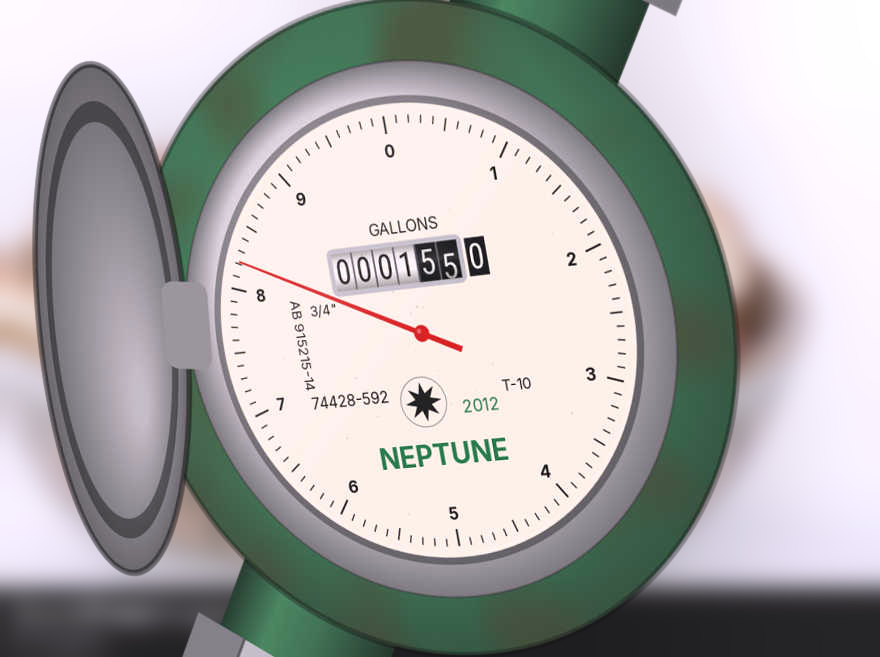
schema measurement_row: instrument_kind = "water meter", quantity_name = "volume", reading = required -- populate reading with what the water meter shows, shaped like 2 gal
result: 1548.2 gal
